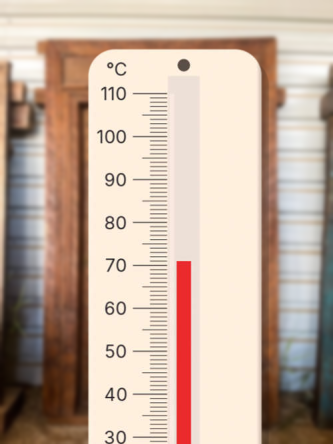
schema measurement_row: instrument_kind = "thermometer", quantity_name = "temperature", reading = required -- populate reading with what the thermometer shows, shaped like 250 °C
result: 71 °C
